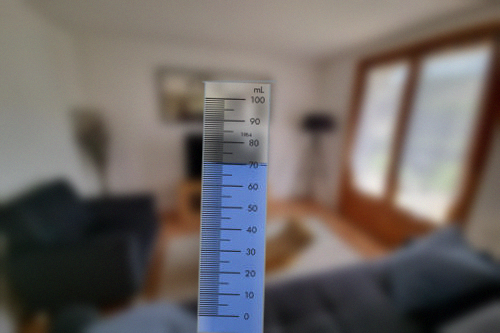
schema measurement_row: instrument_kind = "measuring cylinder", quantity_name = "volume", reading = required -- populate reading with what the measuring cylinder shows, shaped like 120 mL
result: 70 mL
